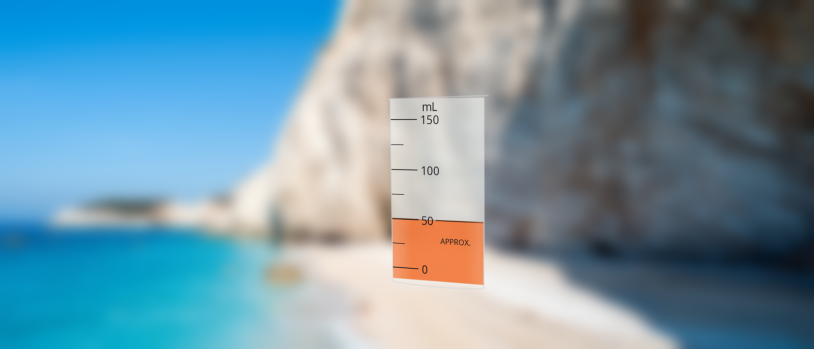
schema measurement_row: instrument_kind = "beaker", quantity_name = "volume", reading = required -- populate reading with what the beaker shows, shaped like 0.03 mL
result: 50 mL
